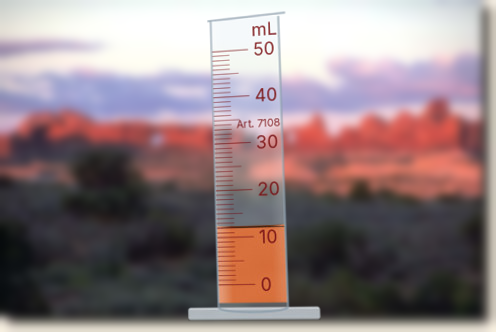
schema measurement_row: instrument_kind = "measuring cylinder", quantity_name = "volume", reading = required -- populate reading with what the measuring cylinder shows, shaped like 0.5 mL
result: 12 mL
